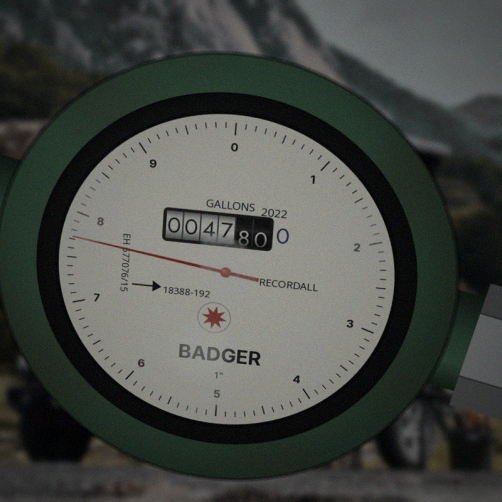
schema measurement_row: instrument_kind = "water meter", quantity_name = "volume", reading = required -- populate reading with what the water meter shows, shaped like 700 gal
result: 47797.7 gal
